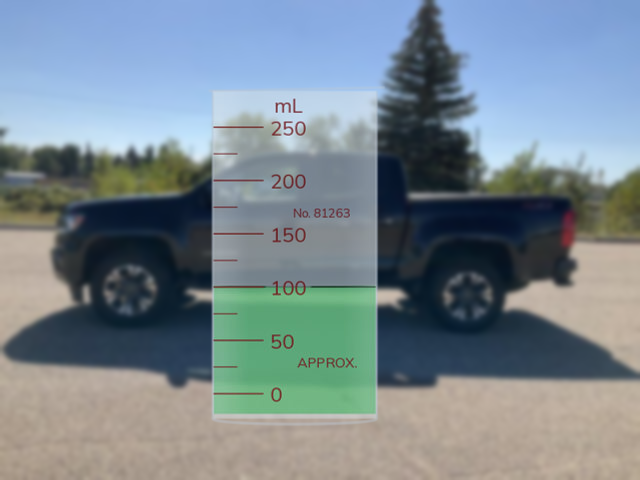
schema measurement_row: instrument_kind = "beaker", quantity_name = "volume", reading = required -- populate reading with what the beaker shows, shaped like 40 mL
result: 100 mL
